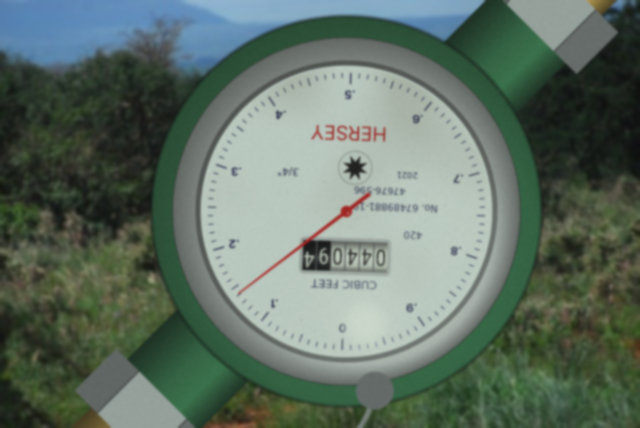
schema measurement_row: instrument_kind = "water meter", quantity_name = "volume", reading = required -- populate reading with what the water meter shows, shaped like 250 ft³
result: 44094.14 ft³
